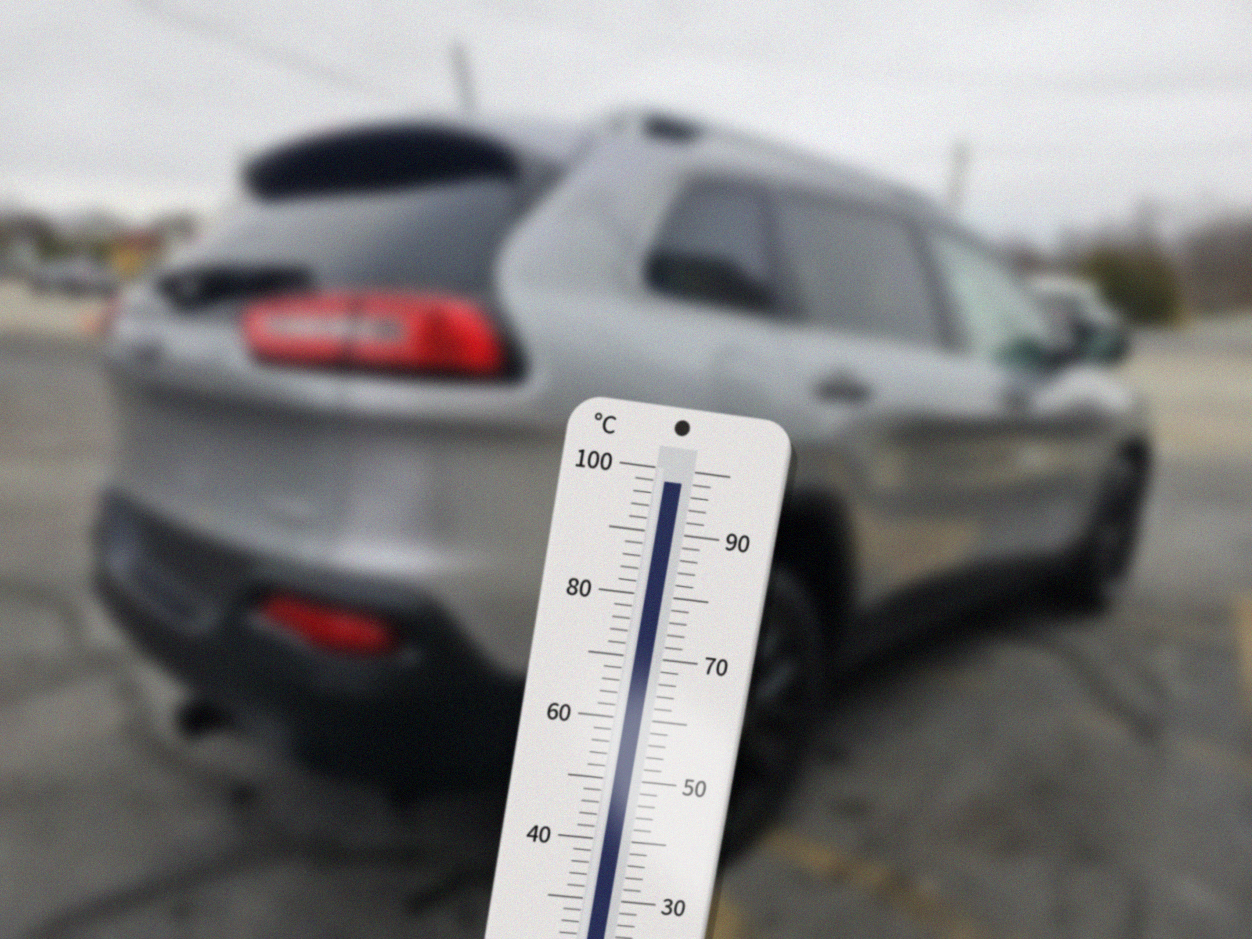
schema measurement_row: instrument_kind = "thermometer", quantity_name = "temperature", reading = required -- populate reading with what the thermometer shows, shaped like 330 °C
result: 98 °C
